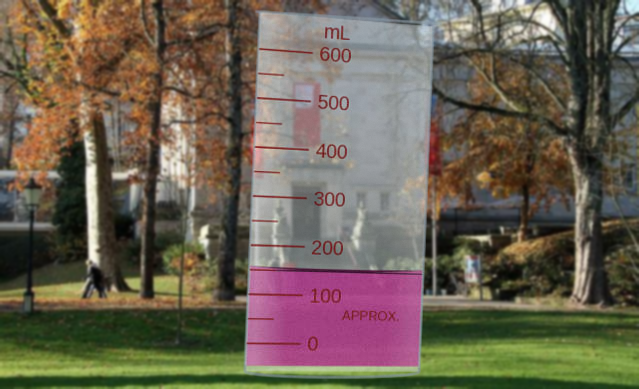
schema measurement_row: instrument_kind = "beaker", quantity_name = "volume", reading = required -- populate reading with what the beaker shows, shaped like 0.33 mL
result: 150 mL
